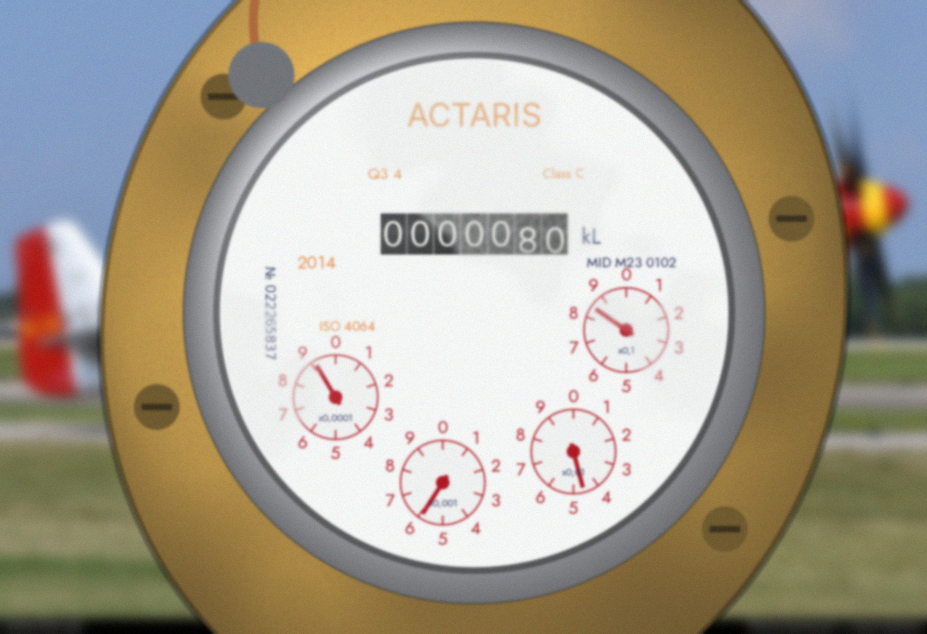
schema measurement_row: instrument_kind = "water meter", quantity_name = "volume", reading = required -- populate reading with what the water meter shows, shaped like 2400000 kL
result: 79.8459 kL
